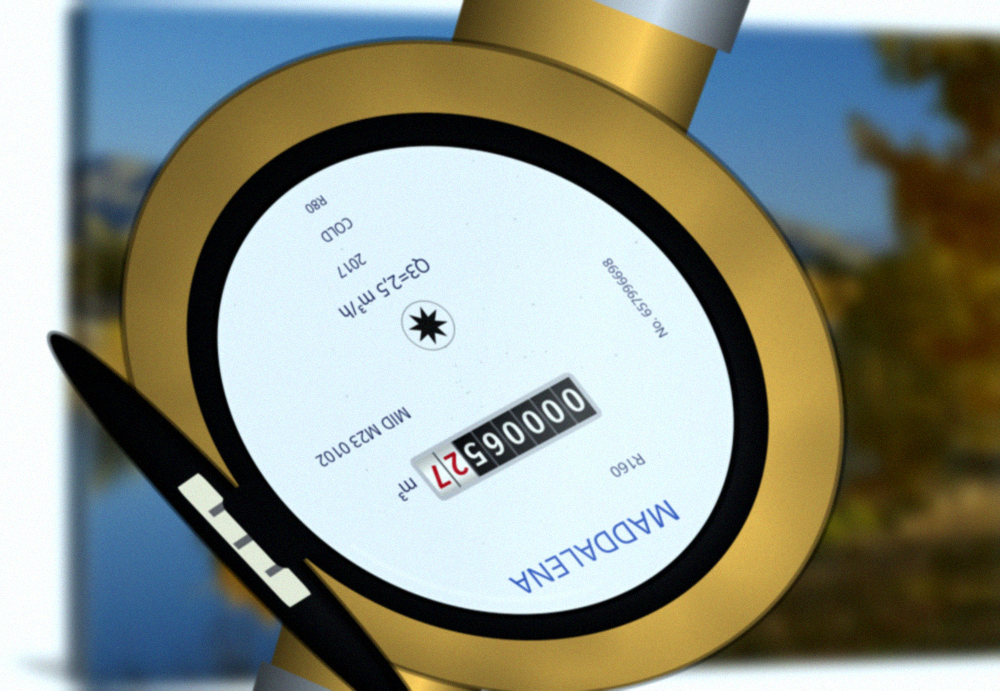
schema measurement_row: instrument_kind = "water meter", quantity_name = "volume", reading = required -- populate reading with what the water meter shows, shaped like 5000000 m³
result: 65.27 m³
